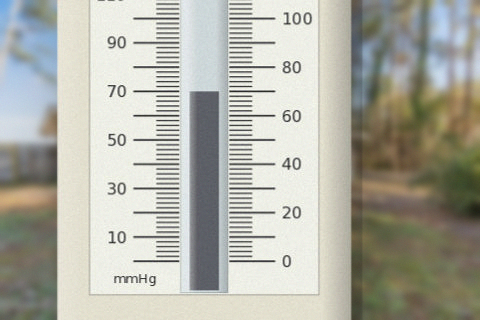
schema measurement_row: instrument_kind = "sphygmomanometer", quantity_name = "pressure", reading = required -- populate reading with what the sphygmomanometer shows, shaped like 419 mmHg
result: 70 mmHg
